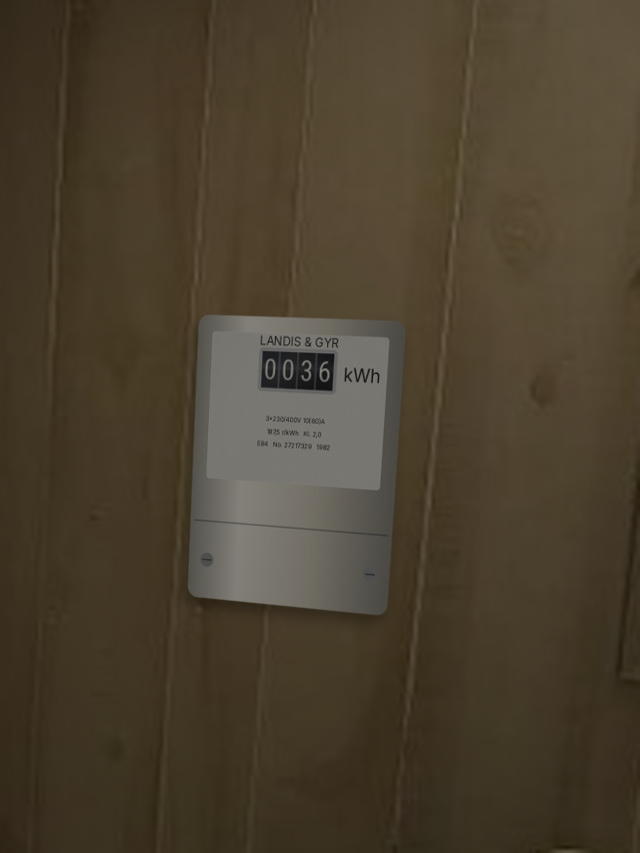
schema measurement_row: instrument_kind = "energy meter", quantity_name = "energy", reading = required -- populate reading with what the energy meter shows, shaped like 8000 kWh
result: 36 kWh
